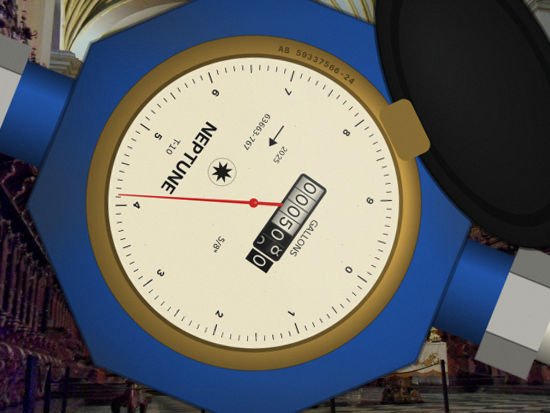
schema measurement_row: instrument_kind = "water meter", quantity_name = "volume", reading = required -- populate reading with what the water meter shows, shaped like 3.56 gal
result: 5084.1 gal
